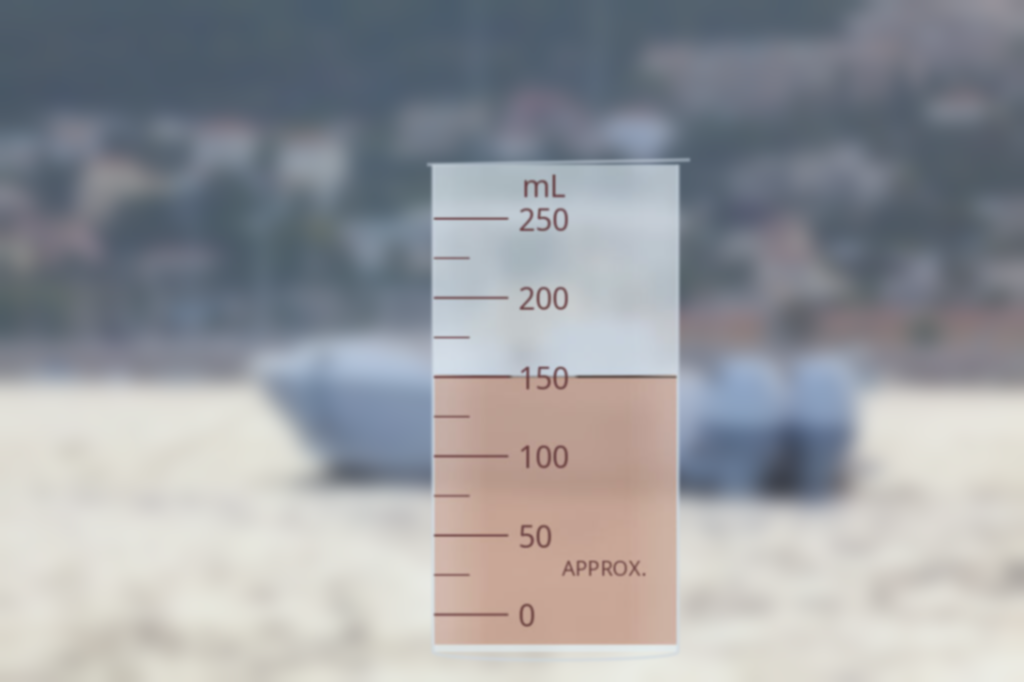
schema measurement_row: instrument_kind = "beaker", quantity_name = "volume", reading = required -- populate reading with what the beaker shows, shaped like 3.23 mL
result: 150 mL
